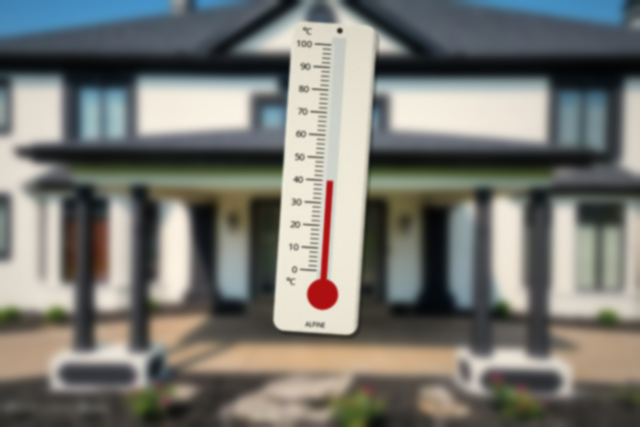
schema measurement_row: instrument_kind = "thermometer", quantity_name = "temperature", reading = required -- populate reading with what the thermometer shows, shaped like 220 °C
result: 40 °C
